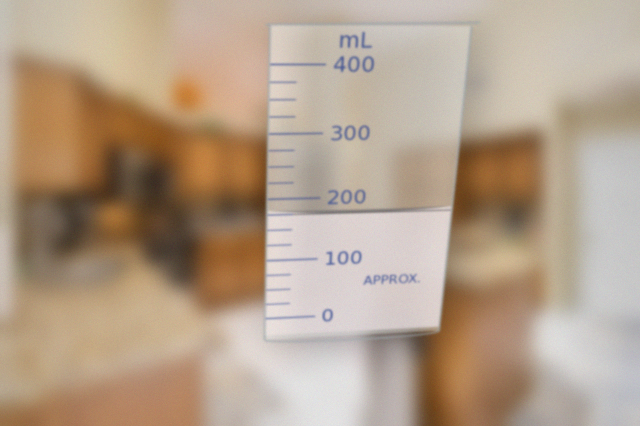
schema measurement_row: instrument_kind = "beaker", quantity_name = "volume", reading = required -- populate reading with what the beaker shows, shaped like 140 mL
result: 175 mL
